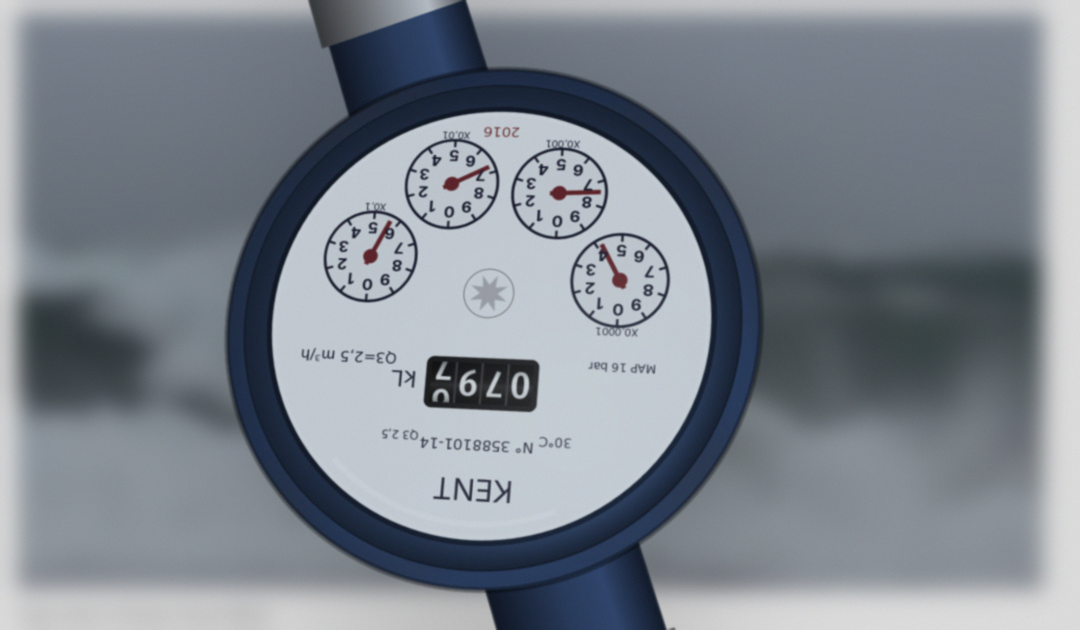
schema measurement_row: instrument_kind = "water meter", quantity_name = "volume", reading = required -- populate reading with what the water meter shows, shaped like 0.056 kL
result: 796.5674 kL
